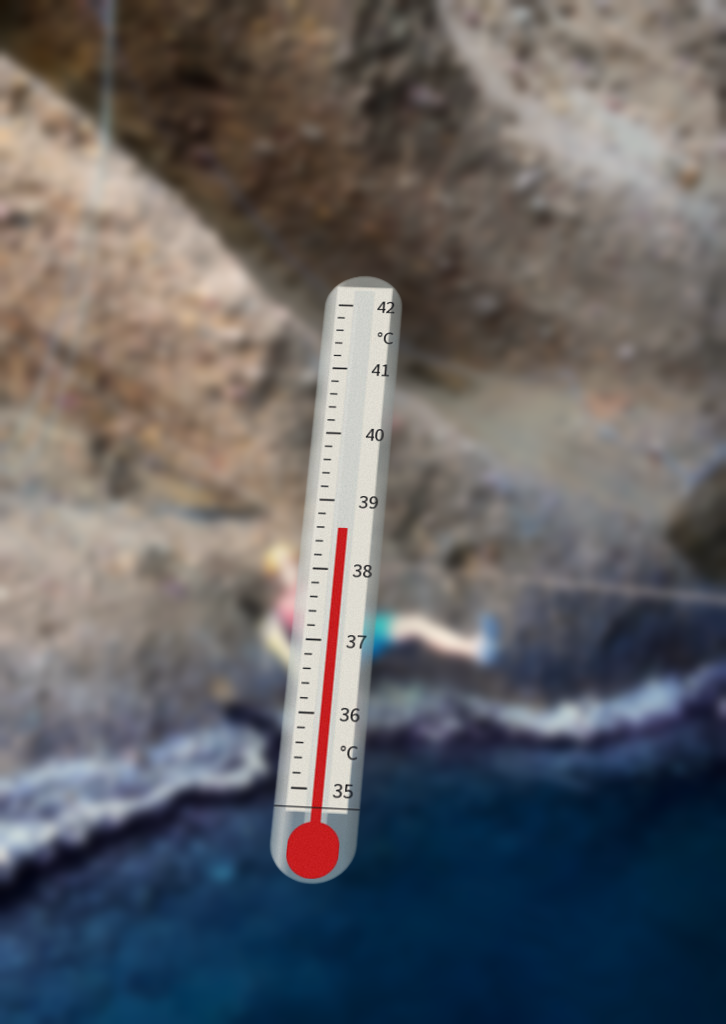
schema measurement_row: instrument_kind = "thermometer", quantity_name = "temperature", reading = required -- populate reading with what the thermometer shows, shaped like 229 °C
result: 38.6 °C
